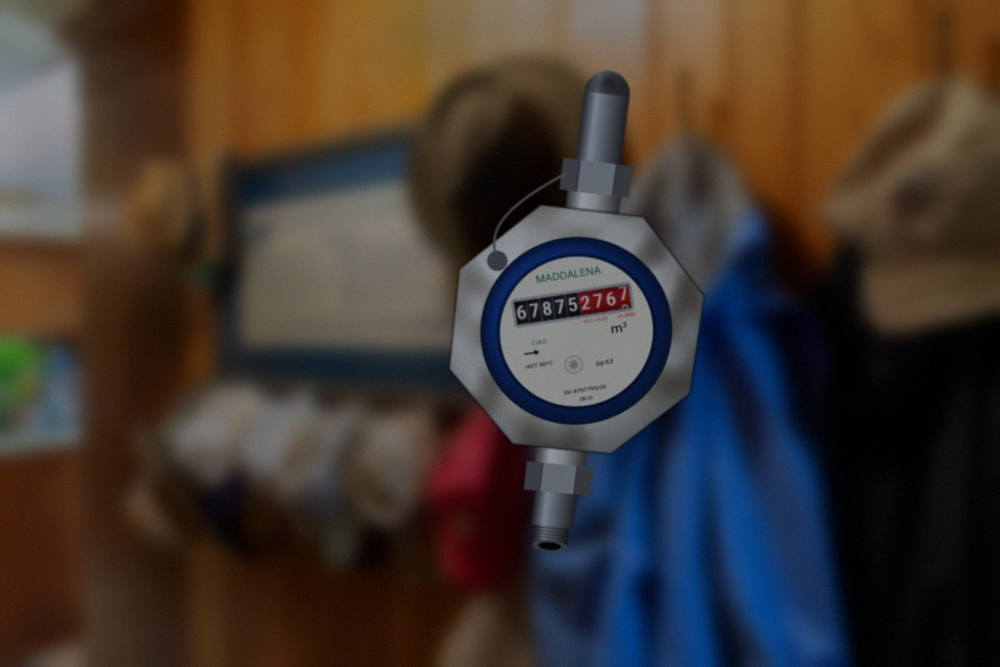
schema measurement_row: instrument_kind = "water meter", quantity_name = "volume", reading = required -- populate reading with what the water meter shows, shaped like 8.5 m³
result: 67875.2767 m³
